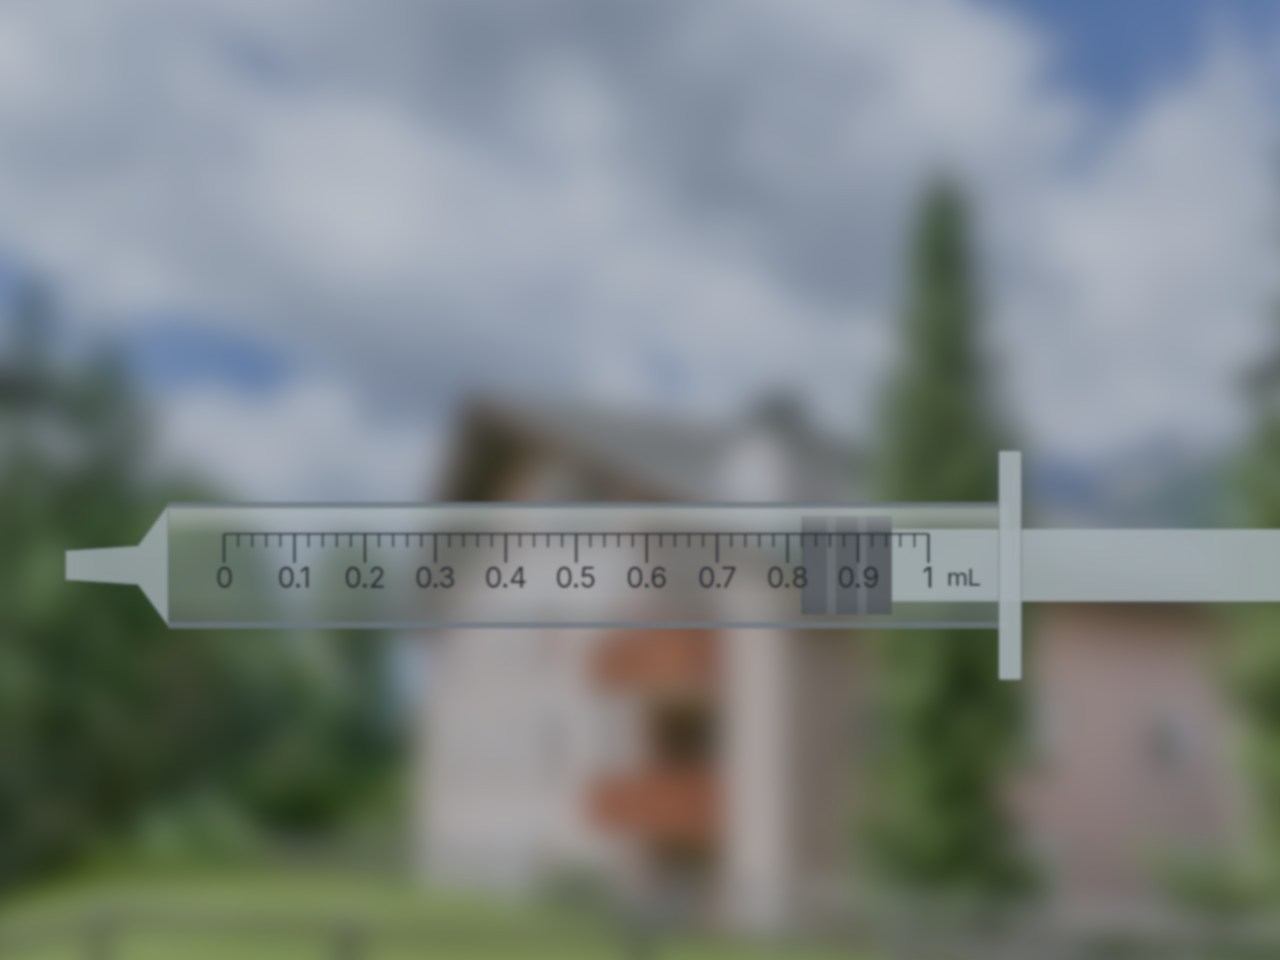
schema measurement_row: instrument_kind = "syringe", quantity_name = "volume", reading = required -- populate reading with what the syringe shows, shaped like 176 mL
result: 0.82 mL
